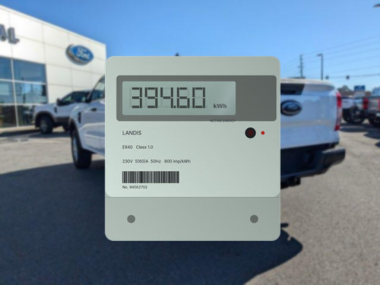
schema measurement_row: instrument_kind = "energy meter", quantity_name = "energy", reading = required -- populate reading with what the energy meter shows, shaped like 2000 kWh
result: 394.60 kWh
